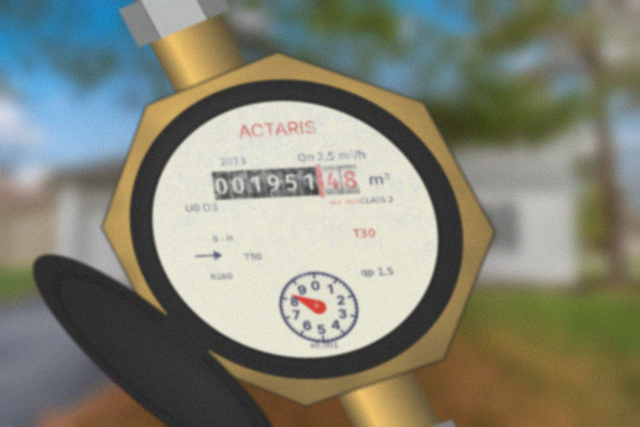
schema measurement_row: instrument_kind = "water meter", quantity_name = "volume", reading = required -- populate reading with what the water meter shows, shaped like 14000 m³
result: 1951.488 m³
